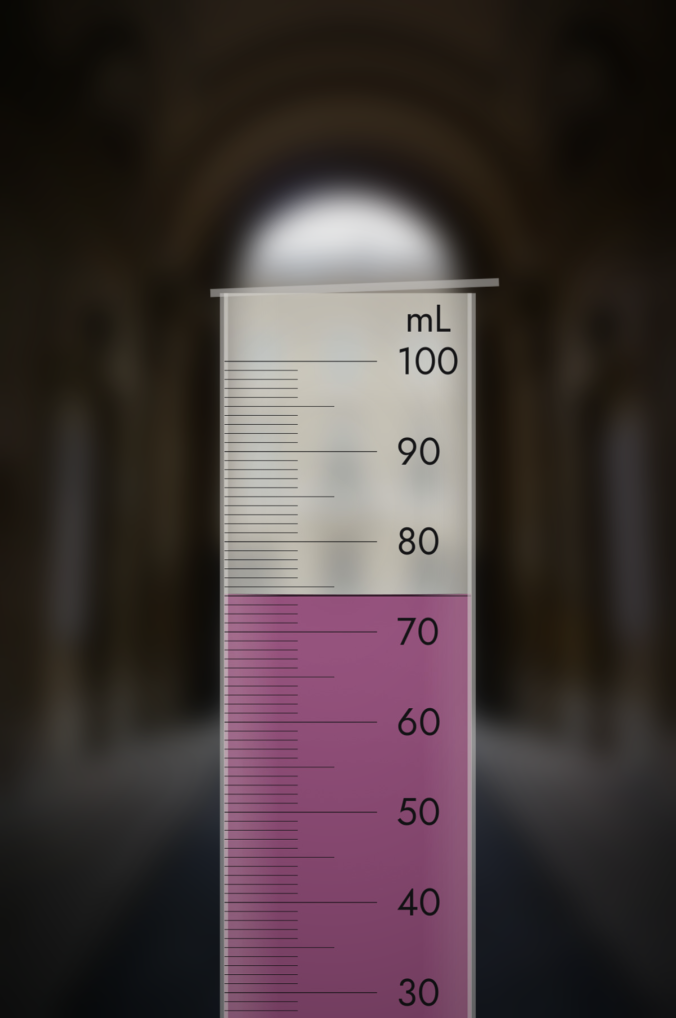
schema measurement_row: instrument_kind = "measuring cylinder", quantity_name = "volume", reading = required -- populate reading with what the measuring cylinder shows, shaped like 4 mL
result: 74 mL
